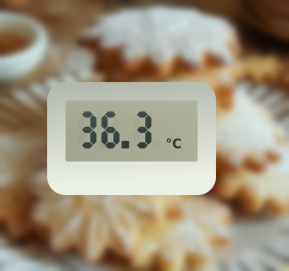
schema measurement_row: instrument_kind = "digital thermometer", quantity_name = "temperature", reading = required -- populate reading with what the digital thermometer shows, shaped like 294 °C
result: 36.3 °C
